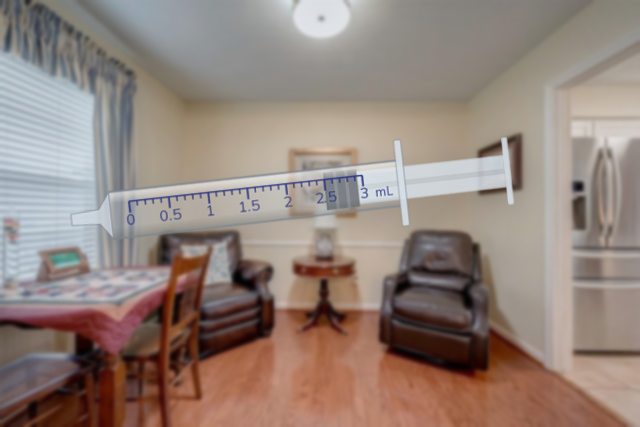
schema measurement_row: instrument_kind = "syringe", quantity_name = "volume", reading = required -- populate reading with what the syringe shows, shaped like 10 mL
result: 2.5 mL
